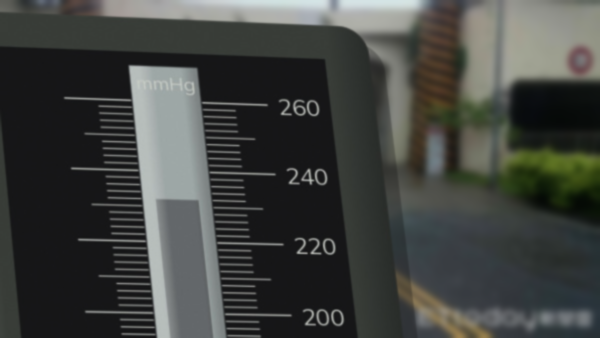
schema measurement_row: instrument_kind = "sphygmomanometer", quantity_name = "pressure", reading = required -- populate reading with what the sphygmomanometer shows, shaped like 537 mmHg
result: 232 mmHg
